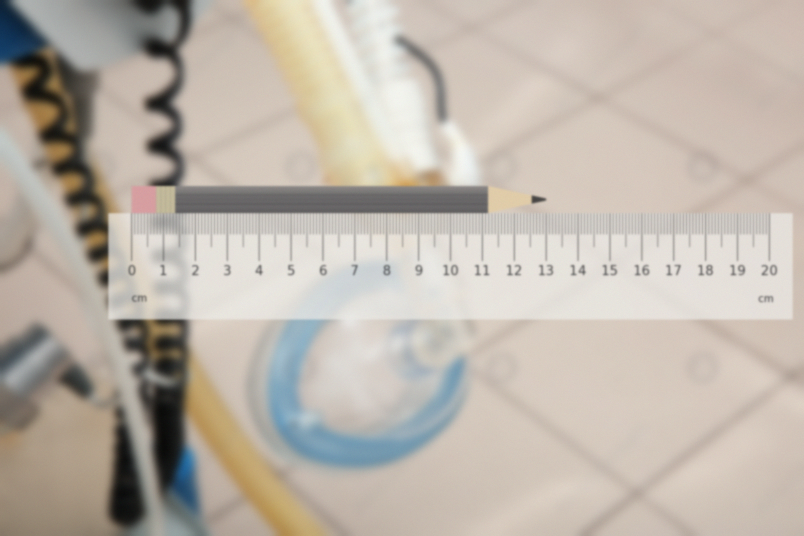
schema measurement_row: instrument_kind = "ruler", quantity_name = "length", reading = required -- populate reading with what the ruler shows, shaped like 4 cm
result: 13 cm
